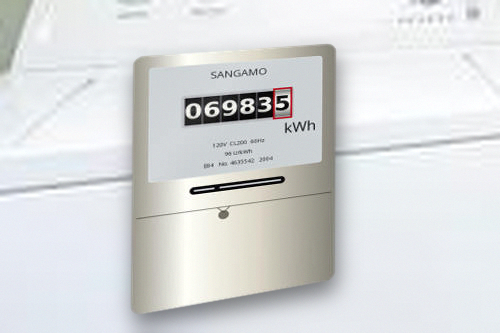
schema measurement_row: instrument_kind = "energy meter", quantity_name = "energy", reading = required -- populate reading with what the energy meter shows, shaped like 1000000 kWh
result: 6983.5 kWh
